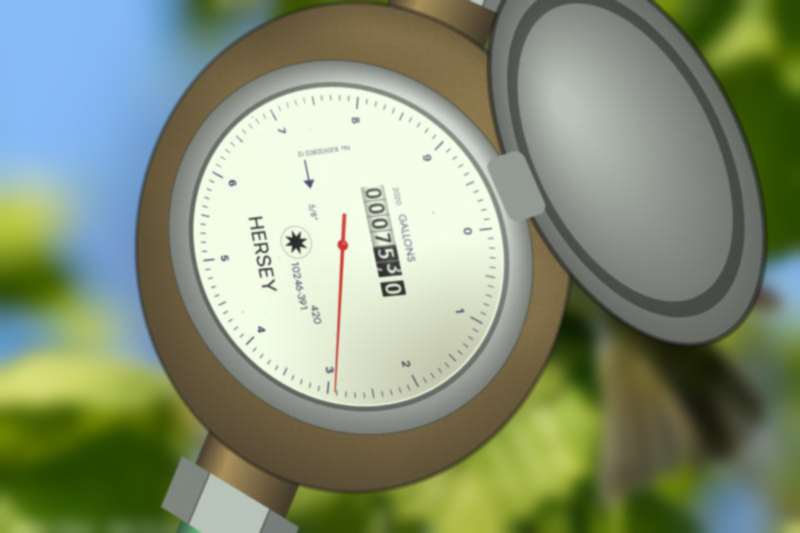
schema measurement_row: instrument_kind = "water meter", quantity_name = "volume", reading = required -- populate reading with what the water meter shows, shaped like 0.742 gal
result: 7532.9 gal
